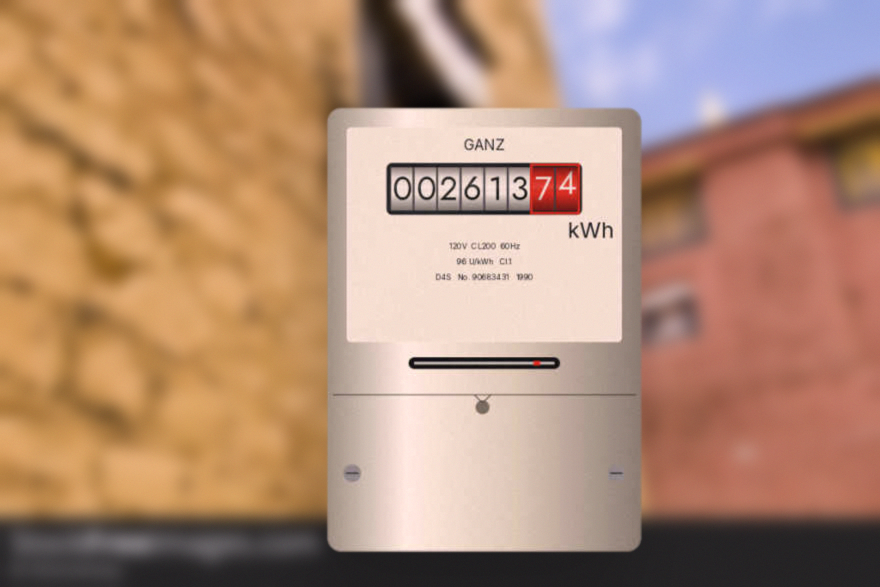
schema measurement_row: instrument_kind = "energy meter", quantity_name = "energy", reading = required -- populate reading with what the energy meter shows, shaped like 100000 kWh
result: 2613.74 kWh
